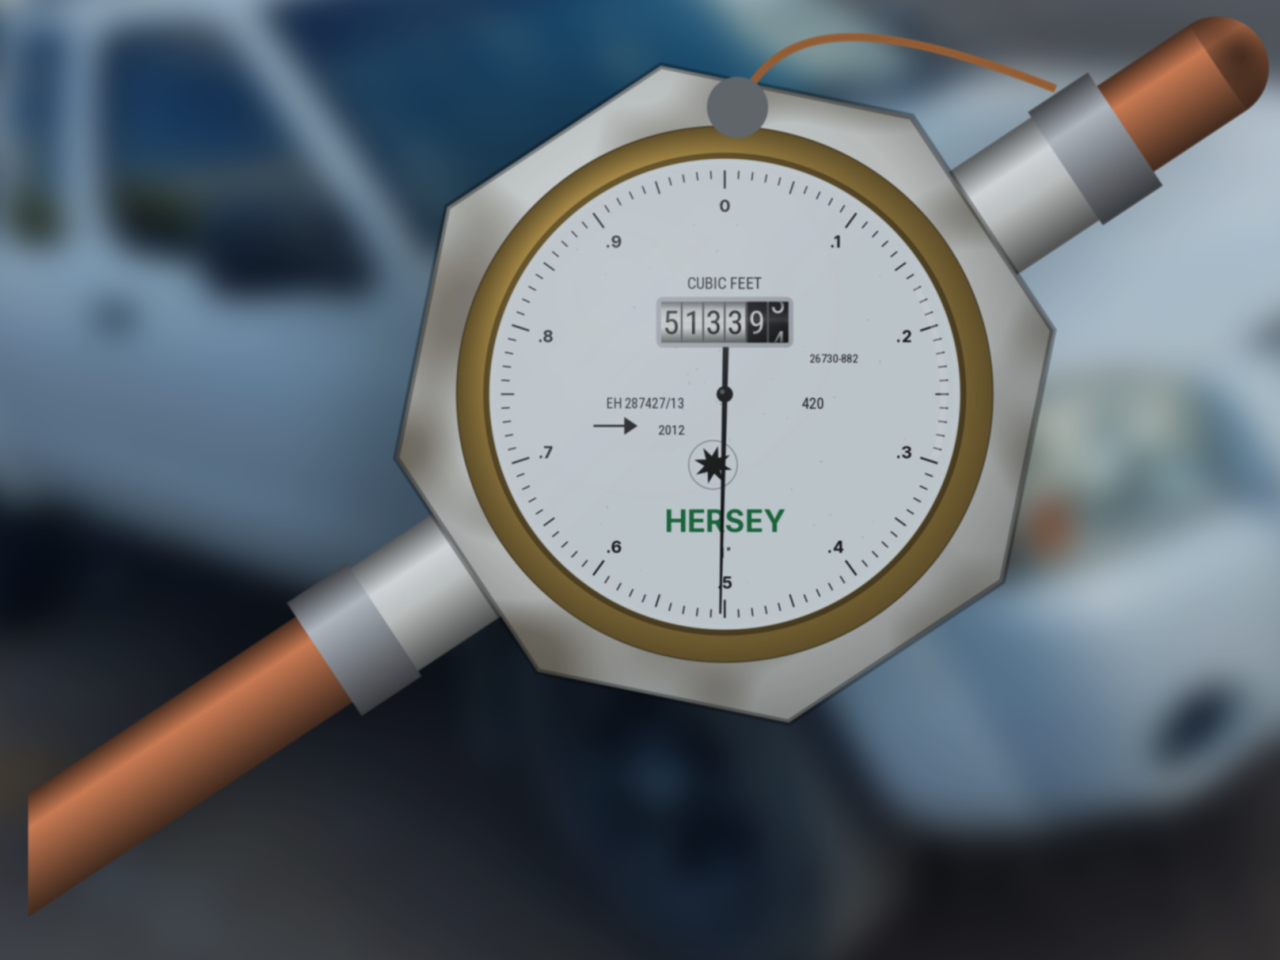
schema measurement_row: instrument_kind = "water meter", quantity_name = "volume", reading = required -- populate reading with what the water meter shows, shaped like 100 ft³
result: 513393.50 ft³
